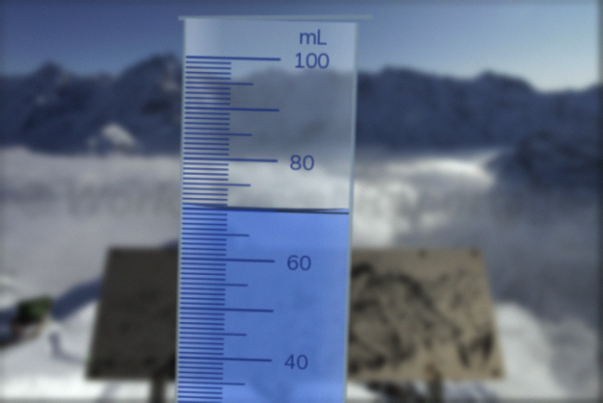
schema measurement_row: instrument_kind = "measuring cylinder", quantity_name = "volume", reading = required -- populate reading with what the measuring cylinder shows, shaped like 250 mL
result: 70 mL
